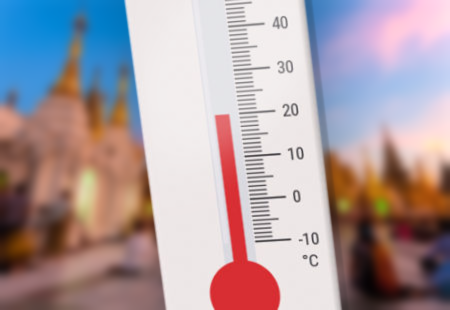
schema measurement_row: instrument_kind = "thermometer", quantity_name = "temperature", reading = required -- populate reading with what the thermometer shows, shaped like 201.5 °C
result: 20 °C
